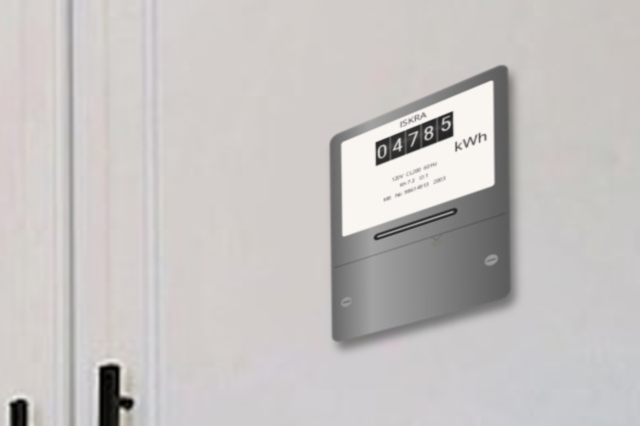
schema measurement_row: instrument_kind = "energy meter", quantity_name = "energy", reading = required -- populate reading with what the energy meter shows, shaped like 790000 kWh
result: 4785 kWh
